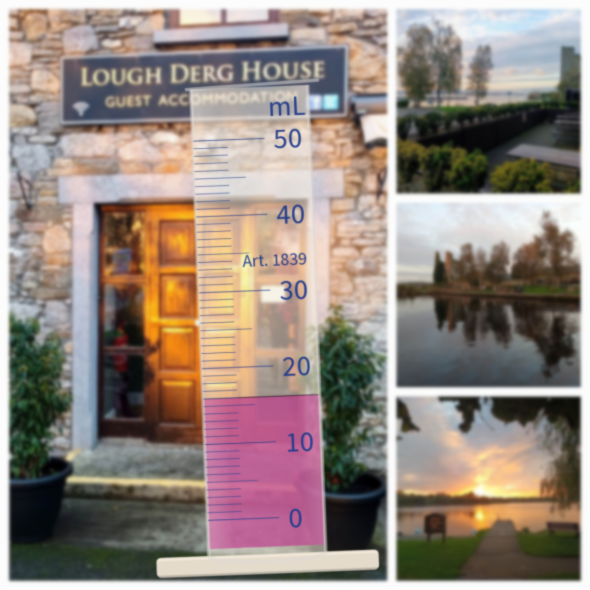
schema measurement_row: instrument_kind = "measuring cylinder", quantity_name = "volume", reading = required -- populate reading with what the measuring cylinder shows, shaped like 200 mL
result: 16 mL
